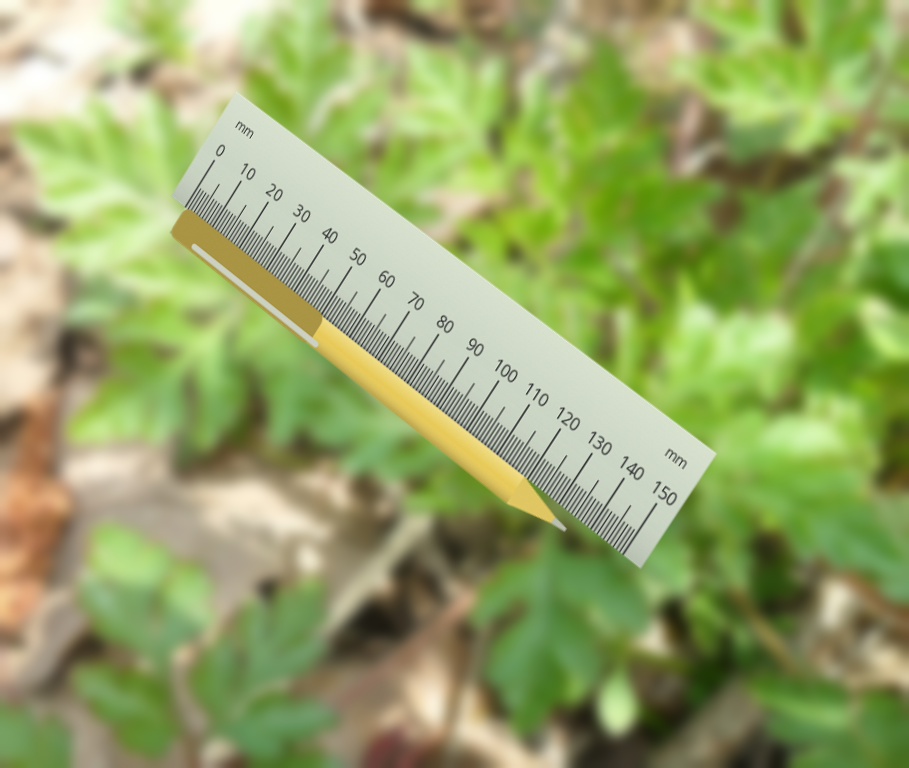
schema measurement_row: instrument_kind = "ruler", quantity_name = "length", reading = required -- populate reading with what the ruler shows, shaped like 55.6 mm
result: 135 mm
